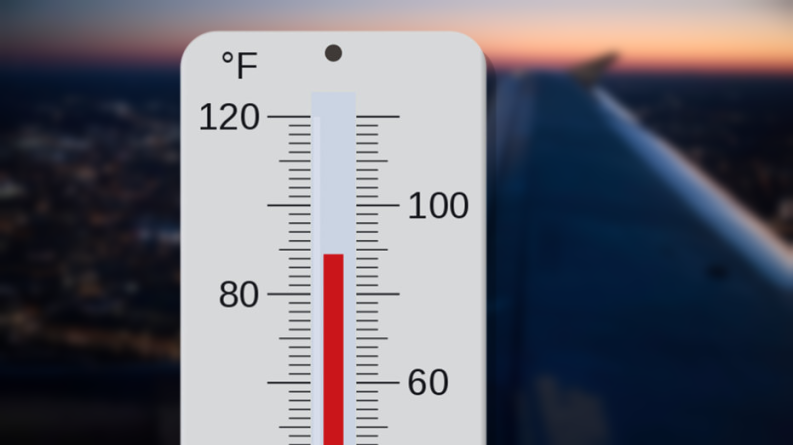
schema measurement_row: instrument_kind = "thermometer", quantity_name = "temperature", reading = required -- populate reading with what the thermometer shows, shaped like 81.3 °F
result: 89 °F
